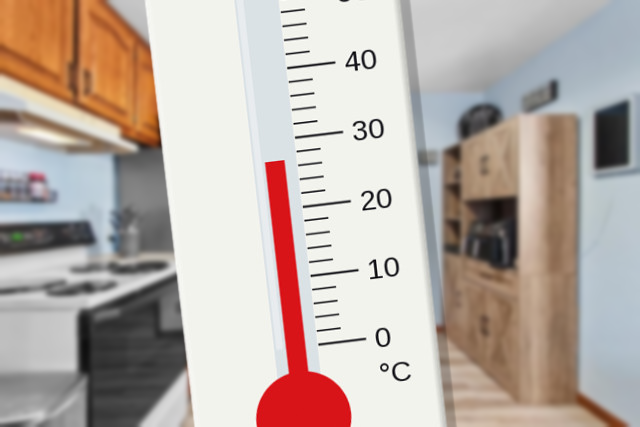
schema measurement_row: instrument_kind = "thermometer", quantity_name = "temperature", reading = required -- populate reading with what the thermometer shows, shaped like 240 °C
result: 27 °C
